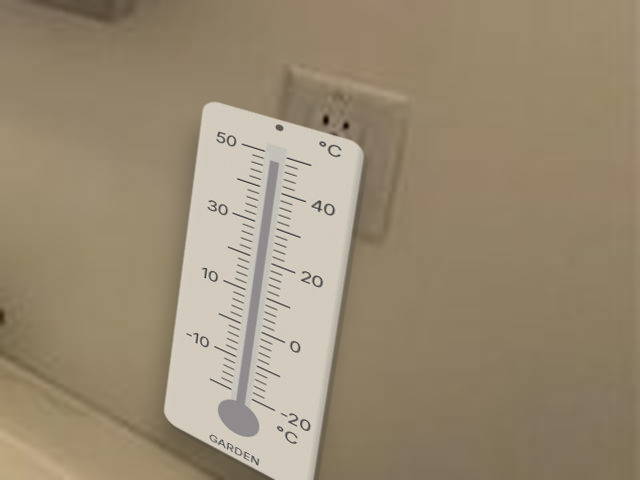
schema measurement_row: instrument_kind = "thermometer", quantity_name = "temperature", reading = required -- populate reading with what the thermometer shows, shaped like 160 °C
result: 48 °C
